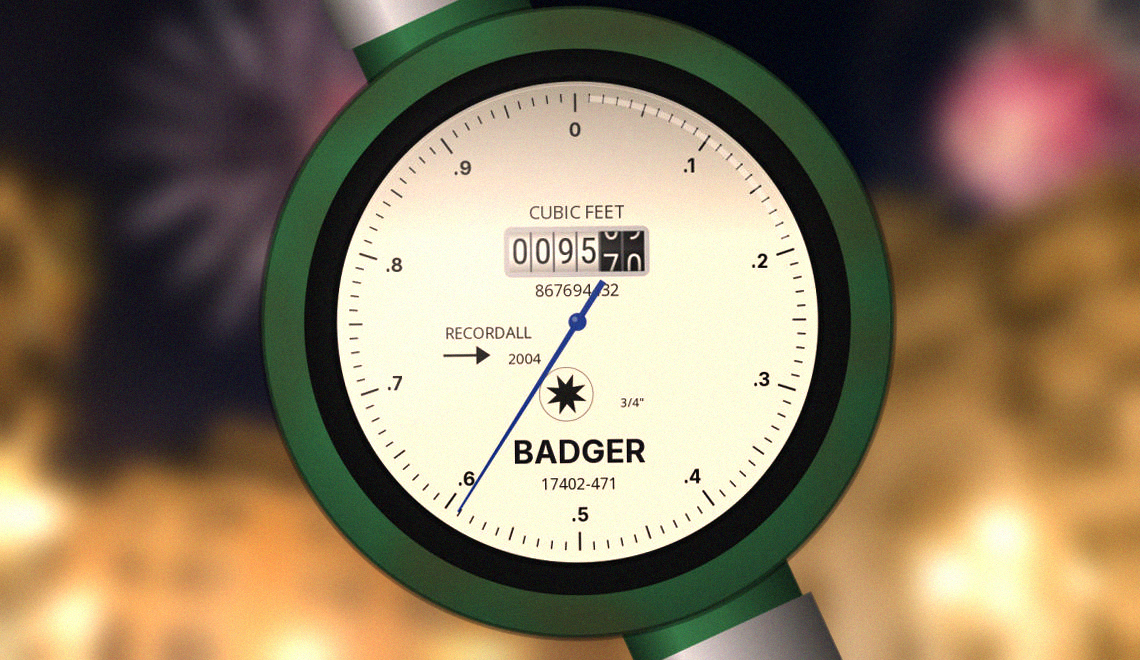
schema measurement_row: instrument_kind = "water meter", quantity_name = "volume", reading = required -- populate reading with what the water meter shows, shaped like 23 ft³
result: 9569.59 ft³
